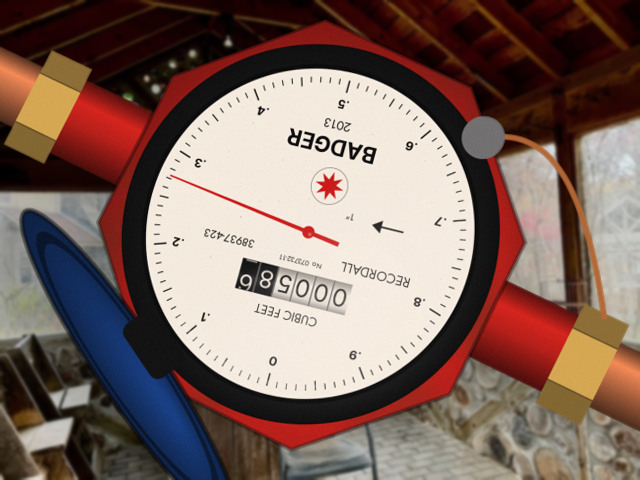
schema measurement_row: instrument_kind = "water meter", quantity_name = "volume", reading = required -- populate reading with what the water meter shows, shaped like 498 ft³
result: 586.27 ft³
